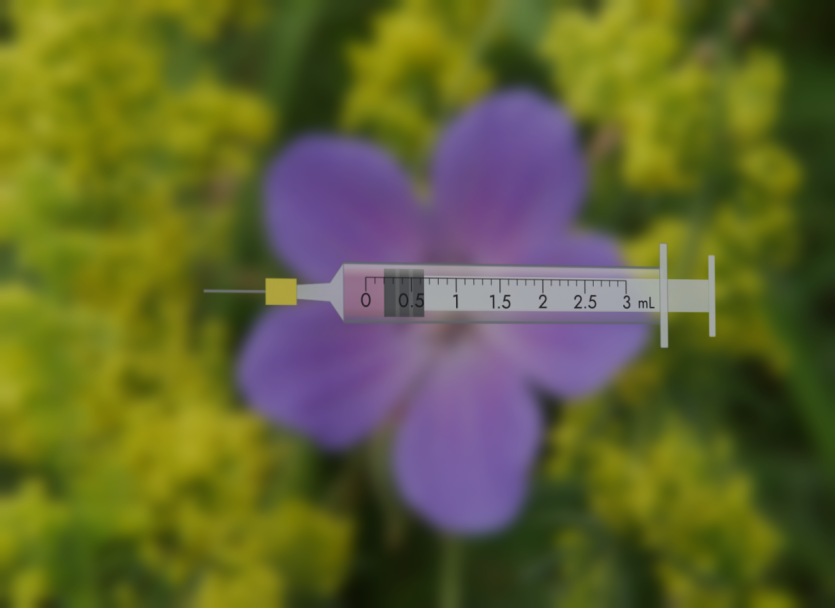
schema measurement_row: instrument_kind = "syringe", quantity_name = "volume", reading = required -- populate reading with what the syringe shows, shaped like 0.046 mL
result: 0.2 mL
